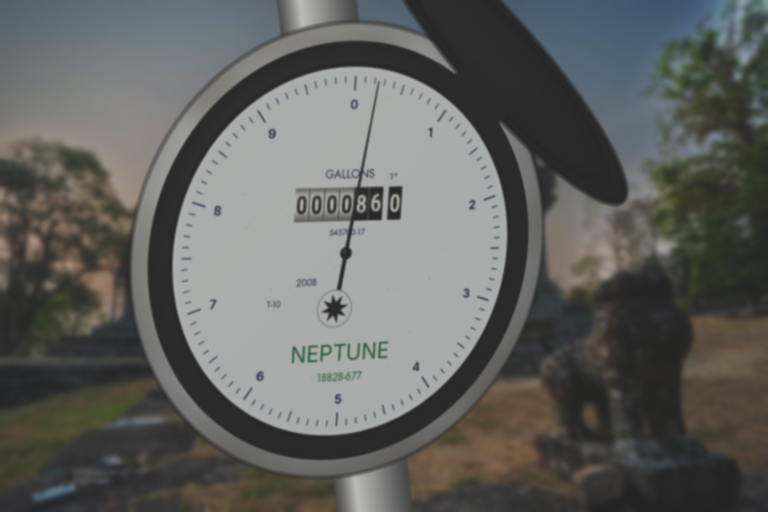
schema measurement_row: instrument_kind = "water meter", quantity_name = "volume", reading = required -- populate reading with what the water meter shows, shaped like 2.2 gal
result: 860.2 gal
